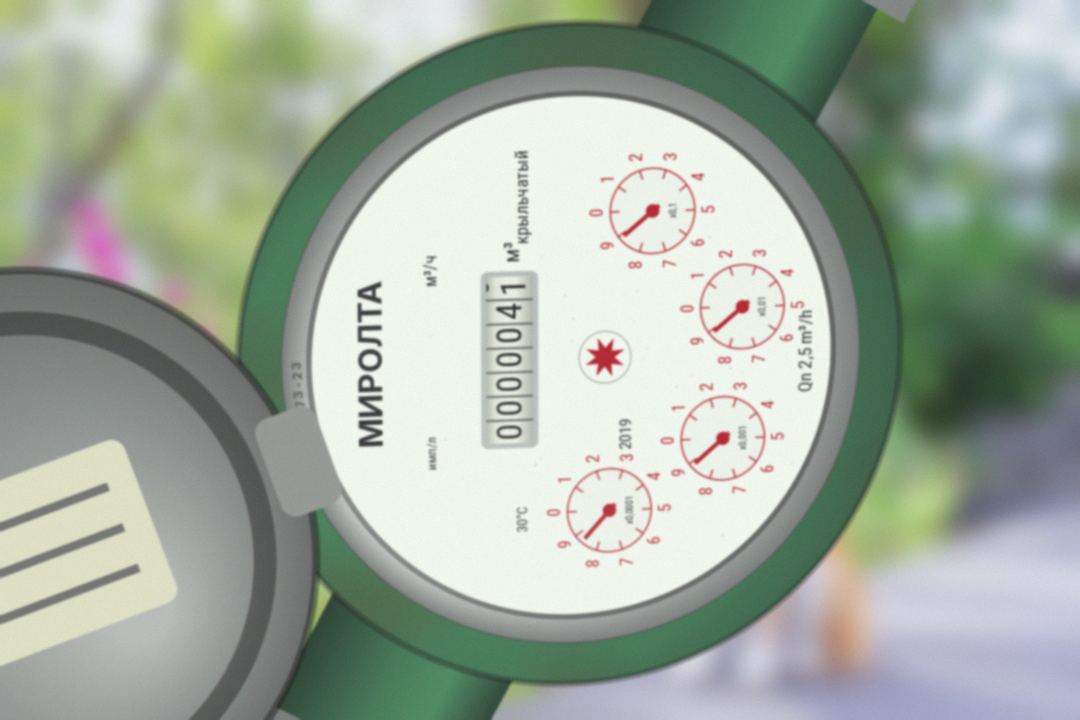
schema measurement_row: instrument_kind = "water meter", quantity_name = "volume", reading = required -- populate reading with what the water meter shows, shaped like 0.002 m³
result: 40.8888 m³
